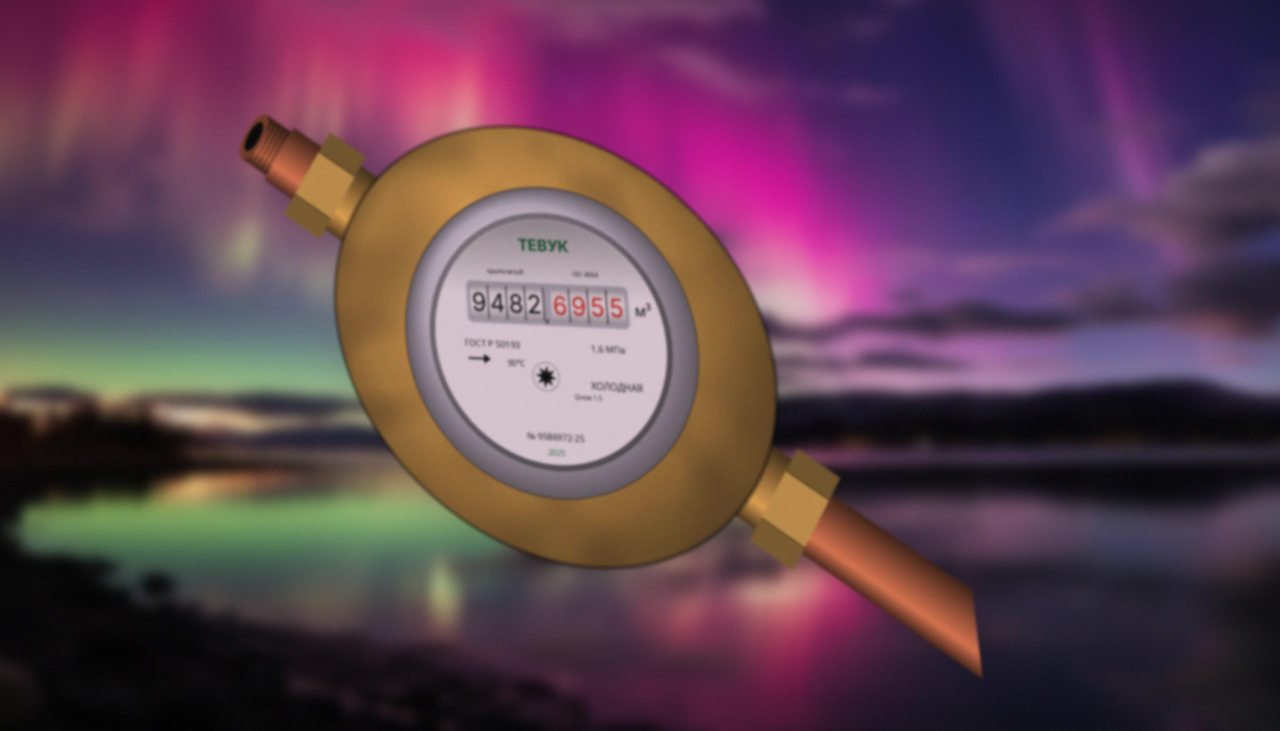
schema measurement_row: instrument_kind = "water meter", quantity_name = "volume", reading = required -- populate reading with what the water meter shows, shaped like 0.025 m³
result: 9482.6955 m³
